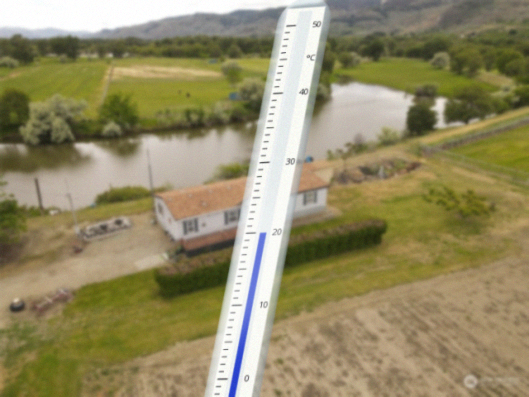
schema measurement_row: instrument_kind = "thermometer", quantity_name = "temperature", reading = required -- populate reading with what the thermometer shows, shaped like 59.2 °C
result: 20 °C
